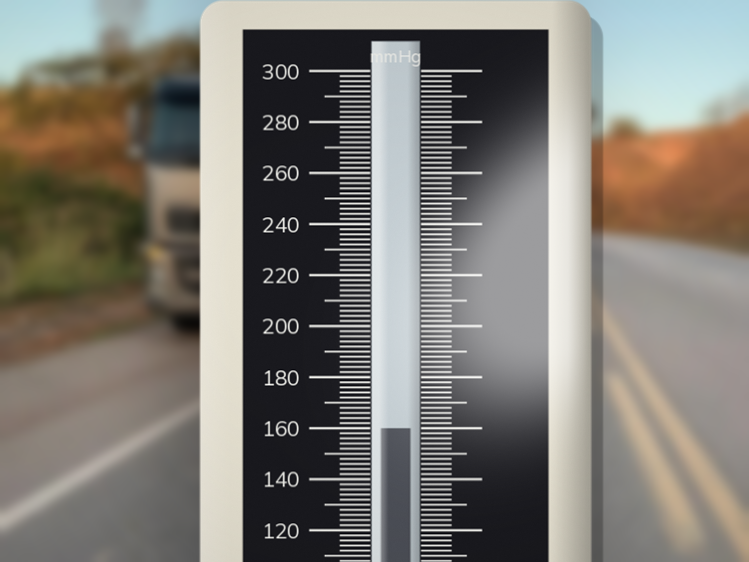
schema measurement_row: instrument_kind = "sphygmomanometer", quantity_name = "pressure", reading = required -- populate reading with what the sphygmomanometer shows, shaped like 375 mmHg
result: 160 mmHg
